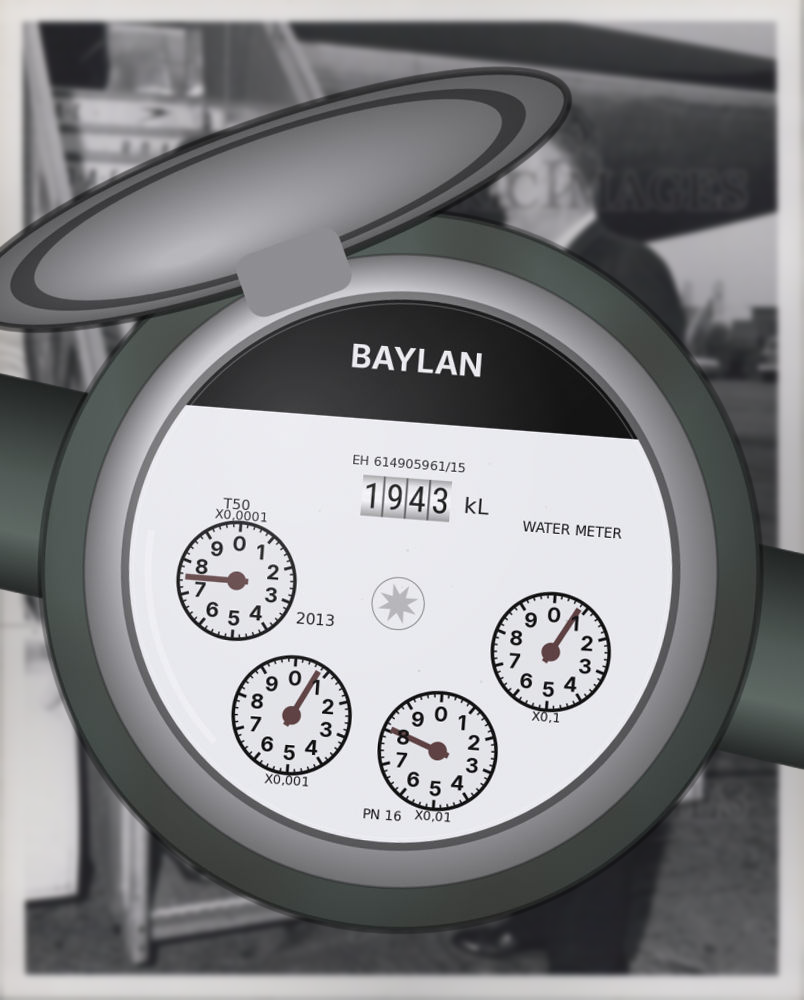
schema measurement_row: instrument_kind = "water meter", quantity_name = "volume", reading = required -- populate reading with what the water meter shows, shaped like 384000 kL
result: 1943.0807 kL
